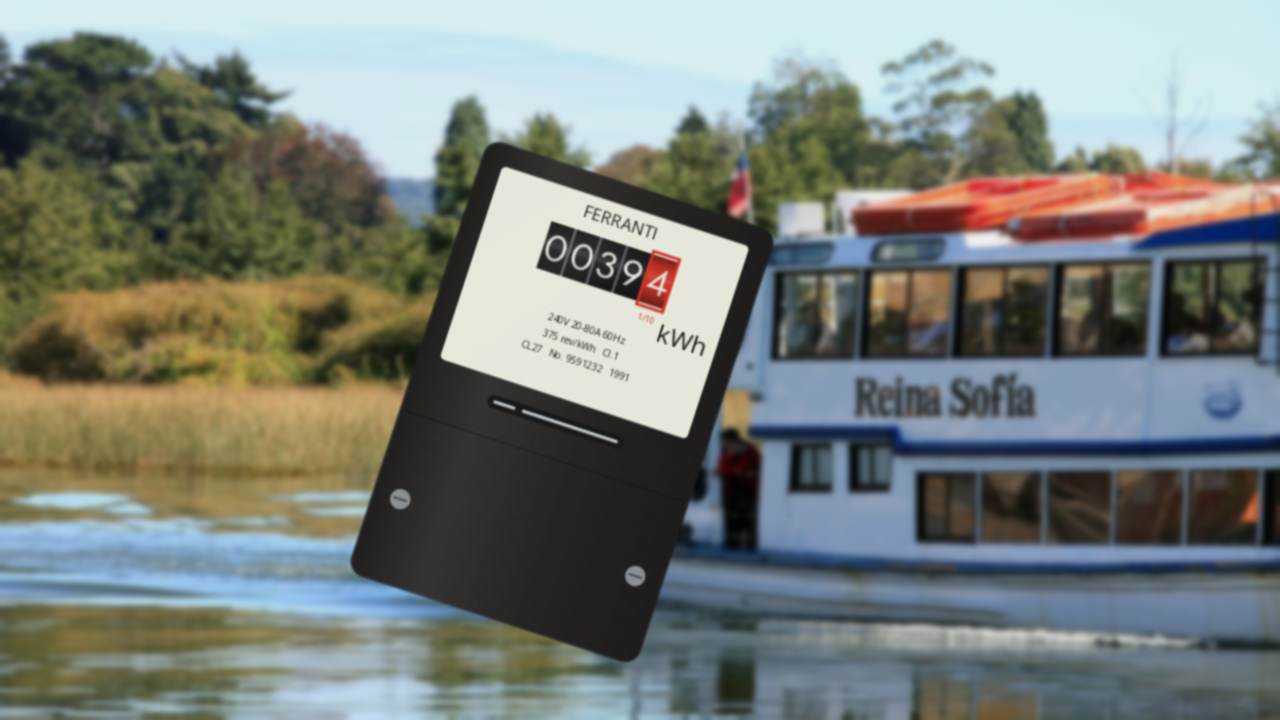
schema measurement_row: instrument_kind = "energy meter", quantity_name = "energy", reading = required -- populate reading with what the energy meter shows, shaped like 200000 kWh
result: 39.4 kWh
